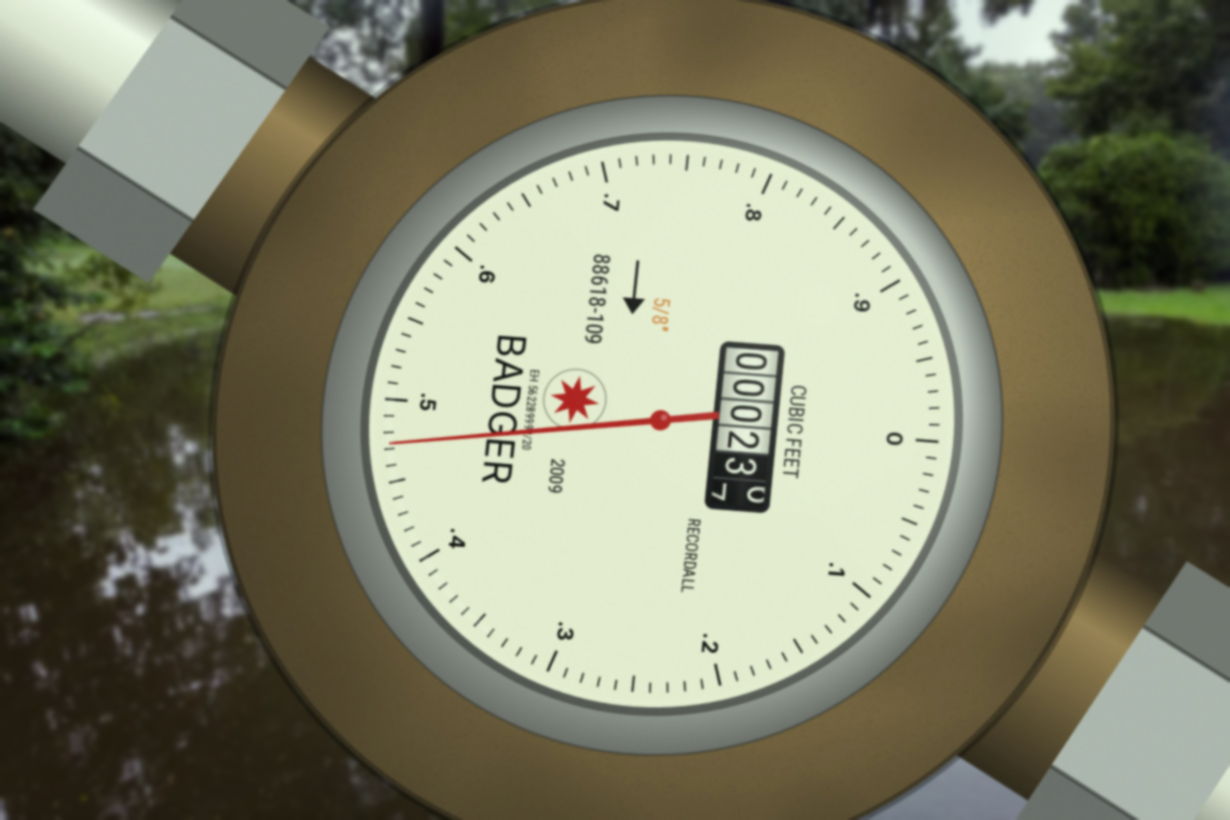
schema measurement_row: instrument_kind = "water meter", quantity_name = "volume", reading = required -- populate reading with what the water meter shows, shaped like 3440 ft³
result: 236.47 ft³
